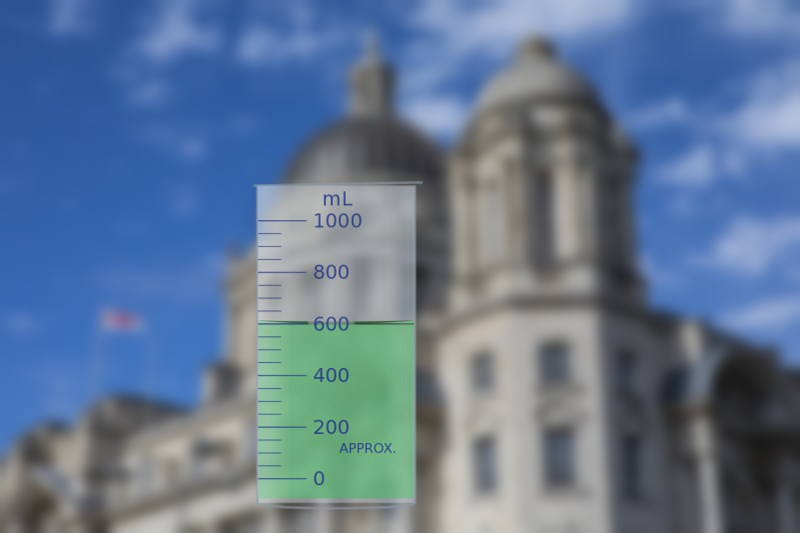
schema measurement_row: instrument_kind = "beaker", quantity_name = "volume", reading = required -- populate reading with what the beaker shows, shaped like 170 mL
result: 600 mL
